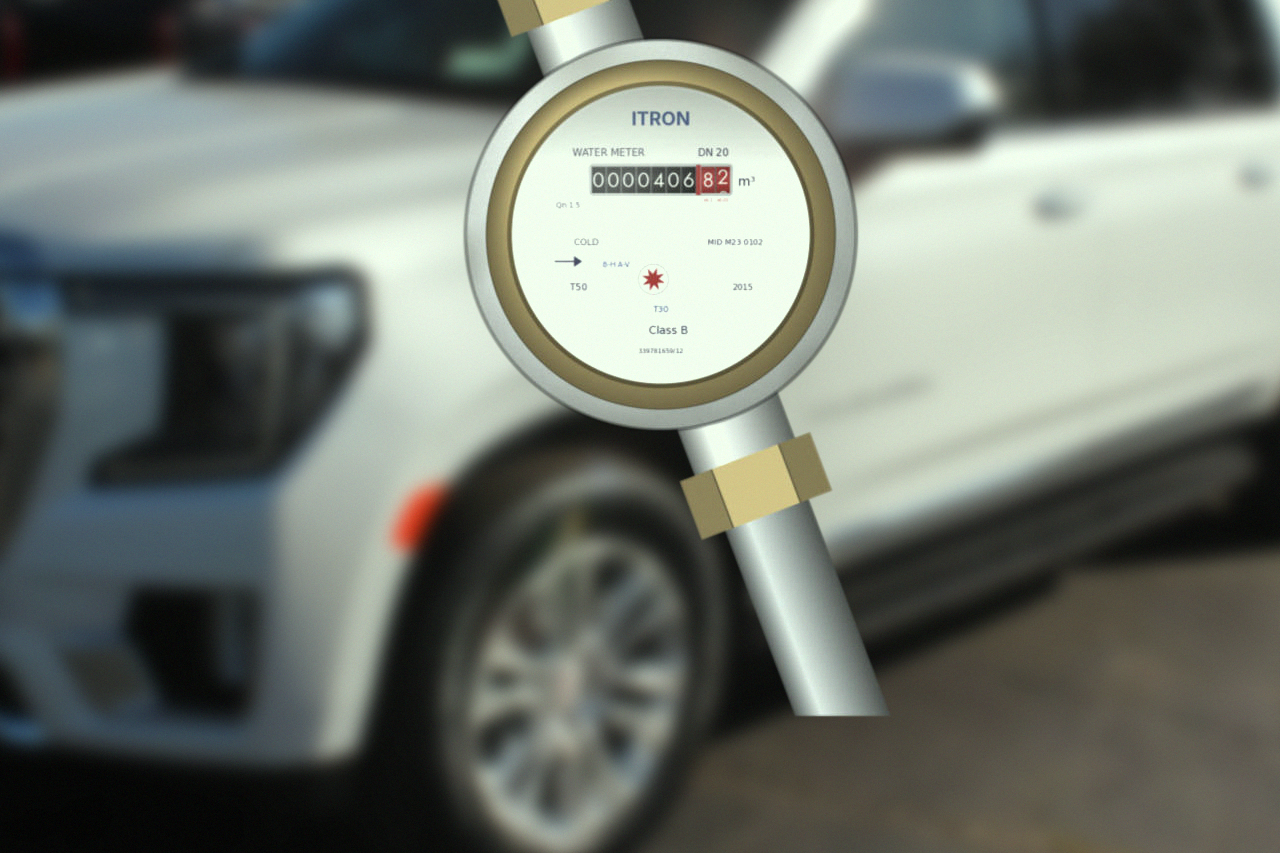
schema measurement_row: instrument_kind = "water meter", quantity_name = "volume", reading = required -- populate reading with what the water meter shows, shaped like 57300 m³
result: 406.82 m³
